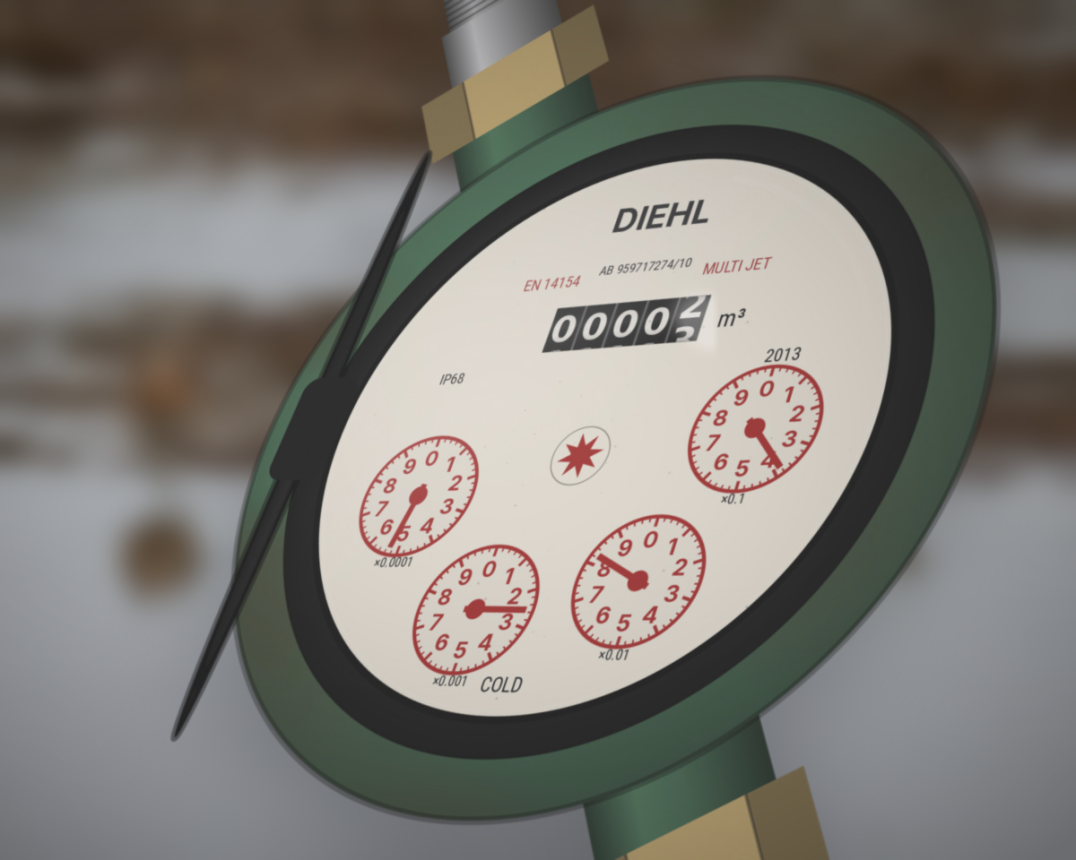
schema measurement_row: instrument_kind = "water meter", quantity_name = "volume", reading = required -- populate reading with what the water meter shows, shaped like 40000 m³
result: 2.3825 m³
